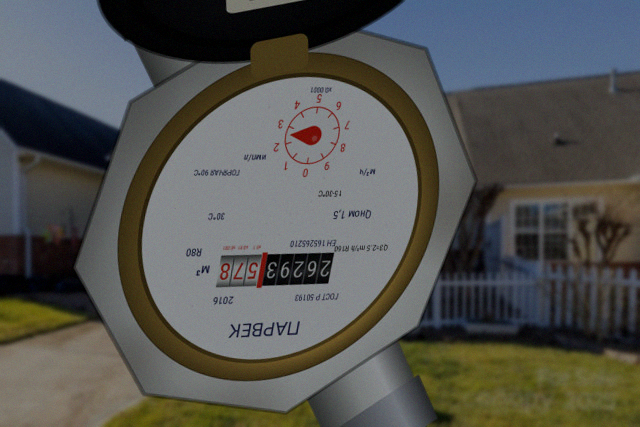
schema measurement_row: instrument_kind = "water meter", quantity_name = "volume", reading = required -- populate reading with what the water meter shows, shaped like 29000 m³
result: 26293.5782 m³
